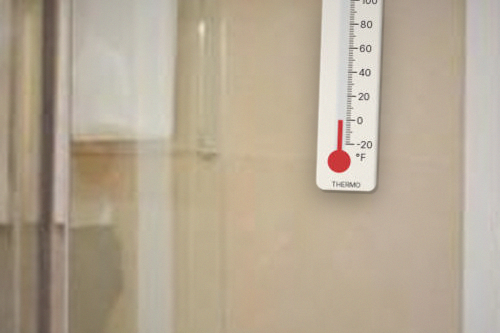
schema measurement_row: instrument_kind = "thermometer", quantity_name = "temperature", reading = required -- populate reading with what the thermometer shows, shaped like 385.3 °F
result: 0 °F
